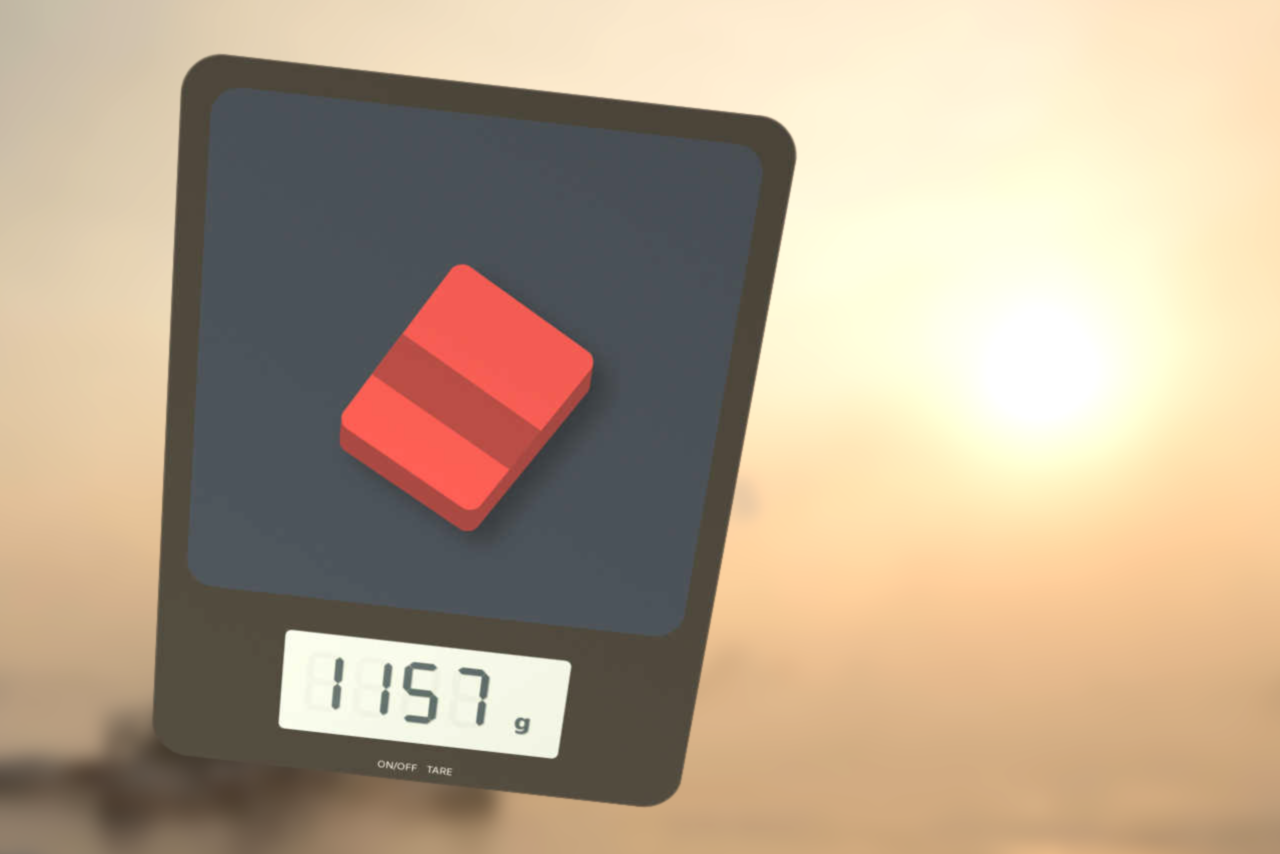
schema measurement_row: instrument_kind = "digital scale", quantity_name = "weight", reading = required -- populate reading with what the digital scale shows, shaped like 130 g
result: 1157 g
